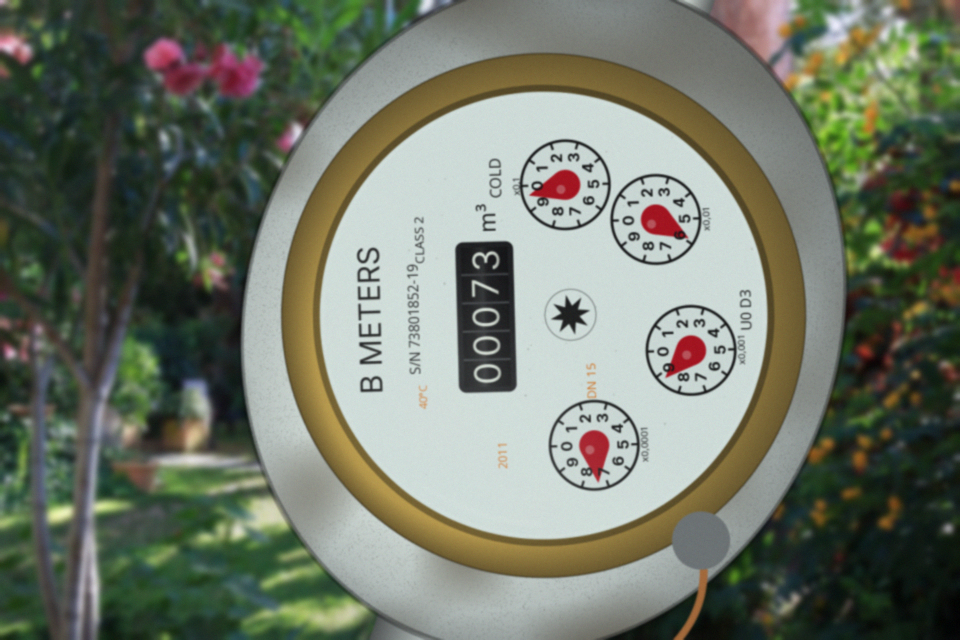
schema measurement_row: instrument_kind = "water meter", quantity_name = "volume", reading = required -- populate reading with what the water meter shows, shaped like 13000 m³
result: 72.9587 m³
